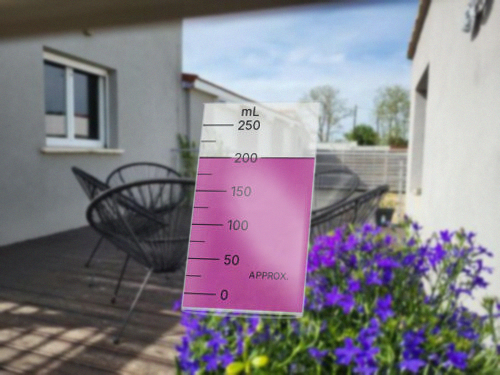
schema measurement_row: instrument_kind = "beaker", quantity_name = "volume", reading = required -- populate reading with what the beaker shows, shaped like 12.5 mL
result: 200 mL
